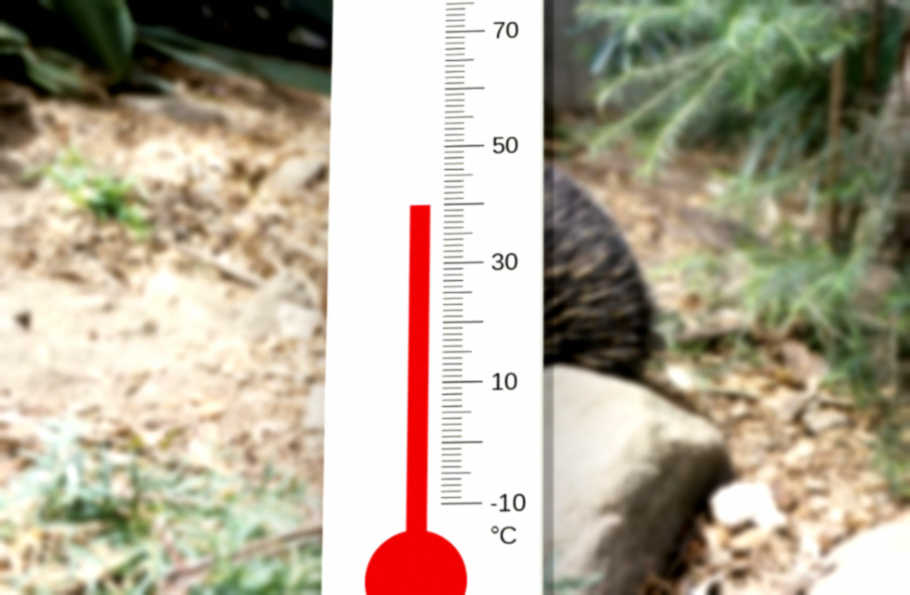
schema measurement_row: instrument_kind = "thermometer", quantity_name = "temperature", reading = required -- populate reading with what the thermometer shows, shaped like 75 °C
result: 40 °C
